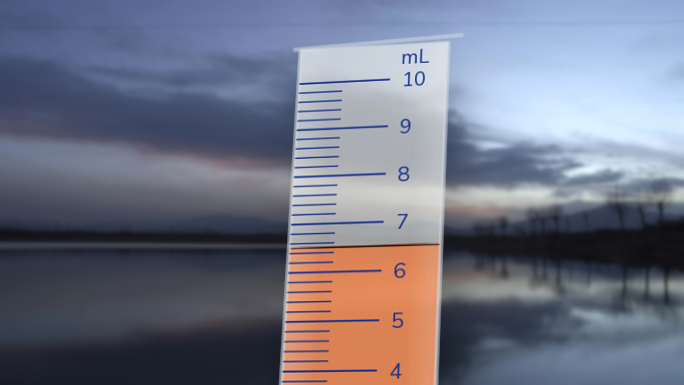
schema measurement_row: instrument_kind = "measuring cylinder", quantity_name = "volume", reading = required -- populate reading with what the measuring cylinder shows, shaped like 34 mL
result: 6.5 mL
